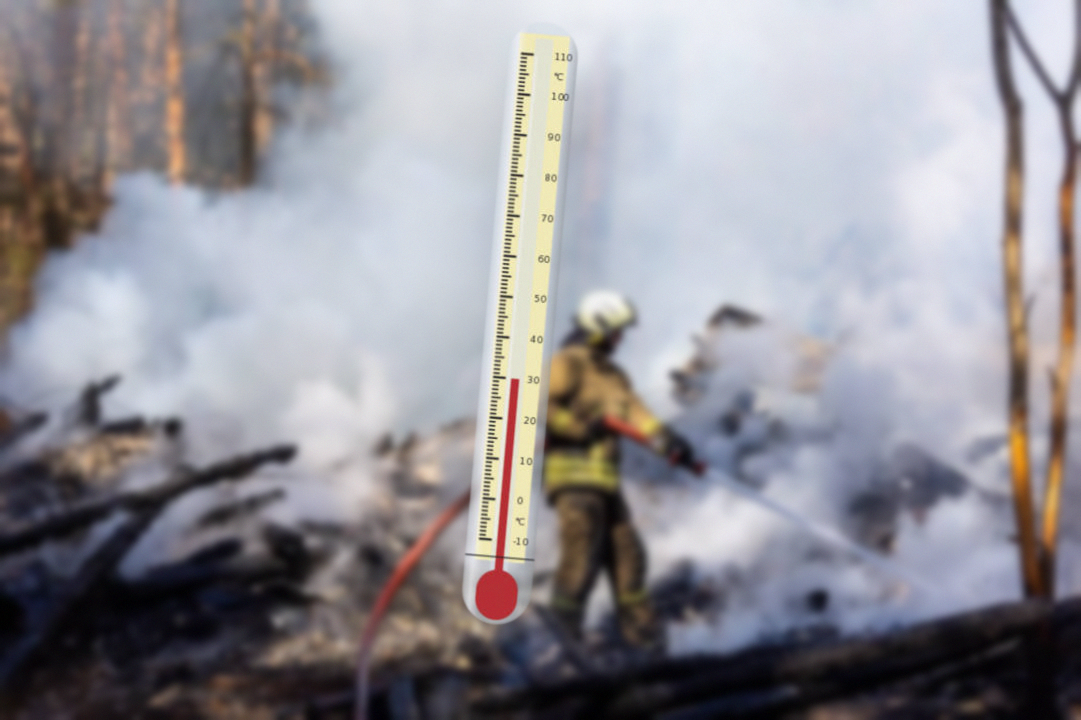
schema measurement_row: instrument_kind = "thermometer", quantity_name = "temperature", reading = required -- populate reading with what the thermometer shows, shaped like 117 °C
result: 30 °C
